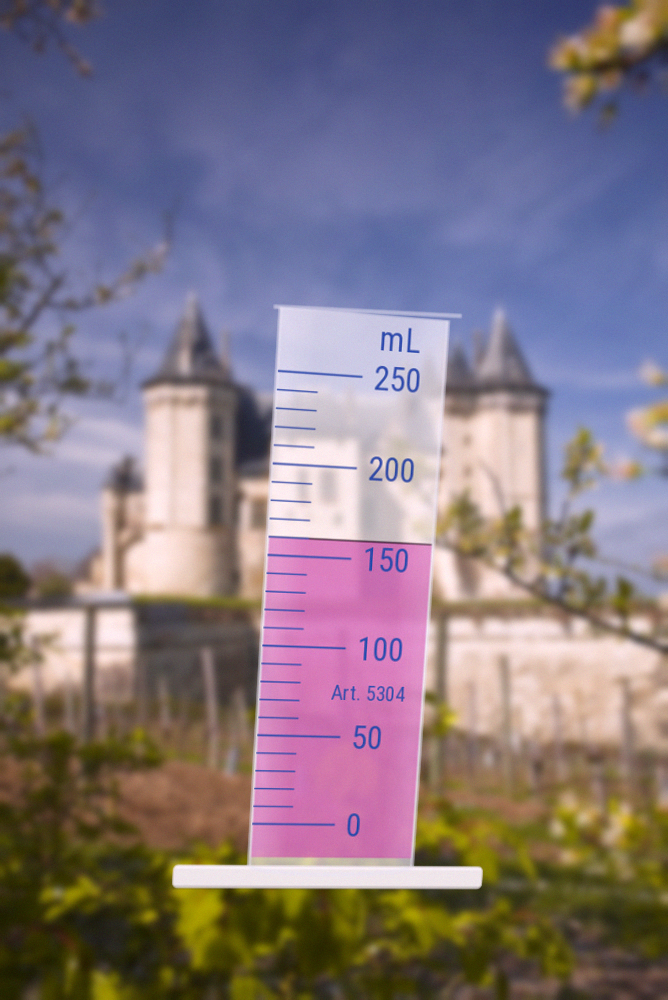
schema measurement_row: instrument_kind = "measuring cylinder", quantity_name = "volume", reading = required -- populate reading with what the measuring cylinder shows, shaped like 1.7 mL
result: 160 mL
